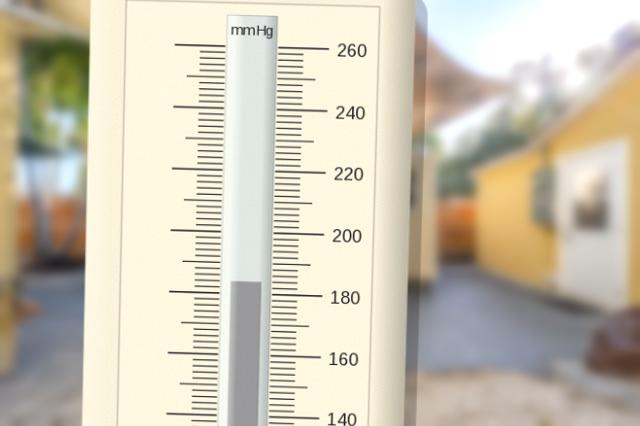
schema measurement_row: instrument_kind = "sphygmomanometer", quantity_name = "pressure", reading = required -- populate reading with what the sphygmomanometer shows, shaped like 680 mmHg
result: 184 mmHg
